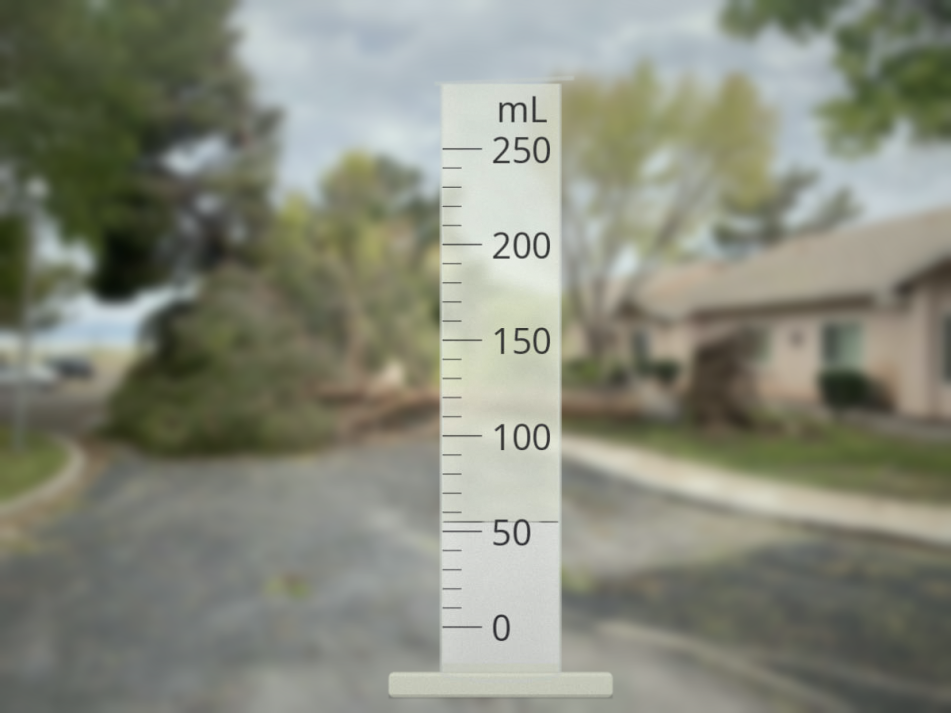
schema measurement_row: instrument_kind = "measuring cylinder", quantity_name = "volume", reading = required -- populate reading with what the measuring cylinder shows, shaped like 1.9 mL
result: 55 mL
